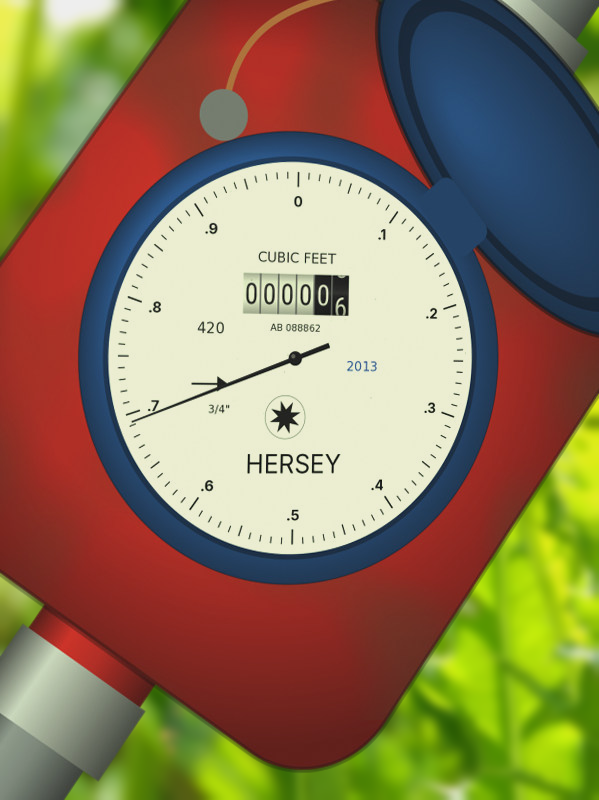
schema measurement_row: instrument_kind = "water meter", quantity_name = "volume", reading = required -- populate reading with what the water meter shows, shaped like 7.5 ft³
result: 5.69 ft³
